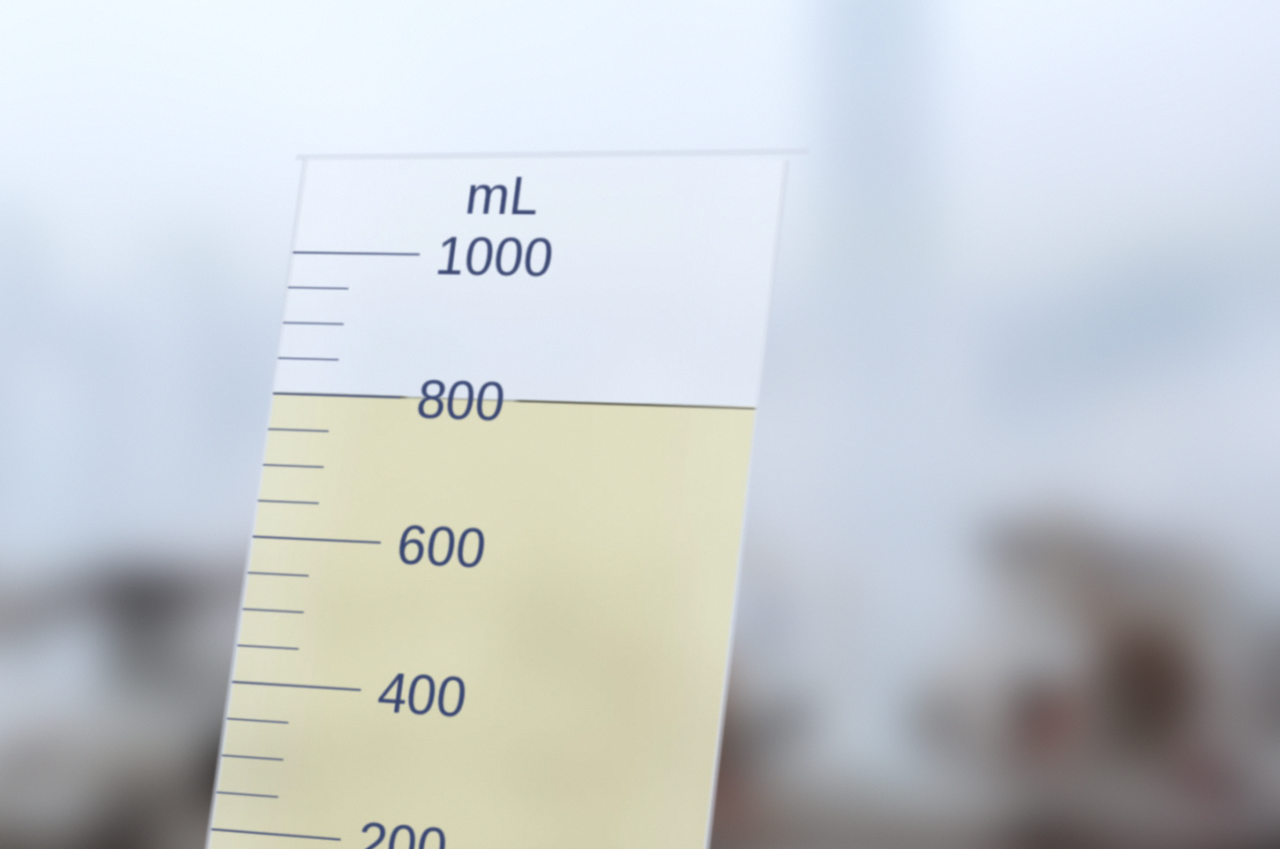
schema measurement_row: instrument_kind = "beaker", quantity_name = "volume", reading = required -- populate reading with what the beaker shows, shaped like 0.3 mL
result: 800 mL
